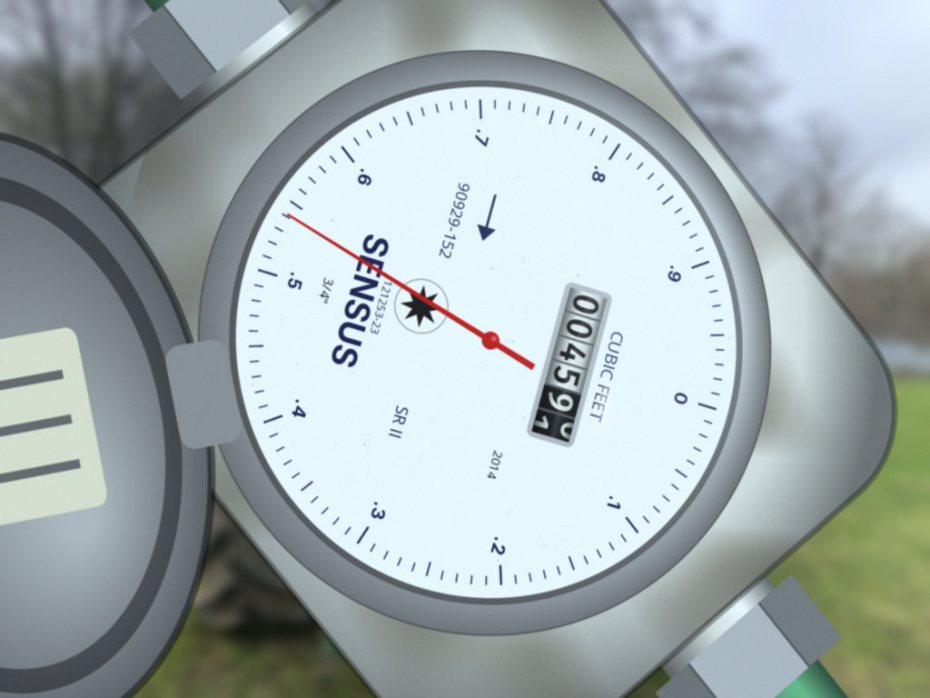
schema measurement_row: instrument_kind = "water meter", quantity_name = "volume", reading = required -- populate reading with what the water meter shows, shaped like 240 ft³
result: 4590.54 ft³
